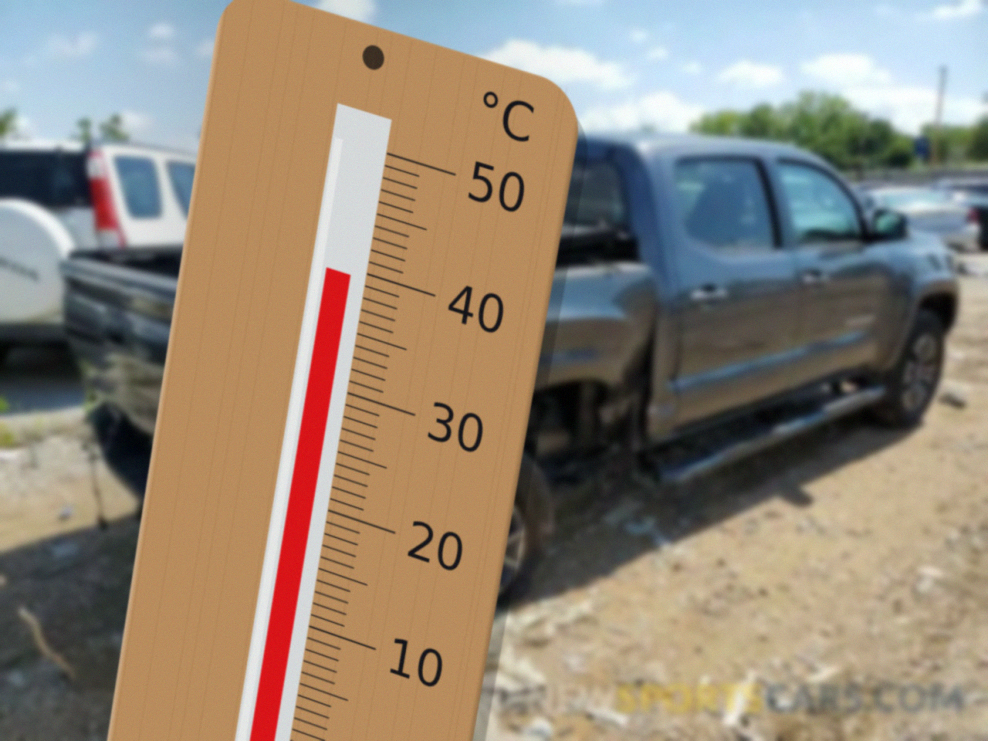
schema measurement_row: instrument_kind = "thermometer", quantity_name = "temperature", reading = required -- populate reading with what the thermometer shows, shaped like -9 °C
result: 39.5 °C
